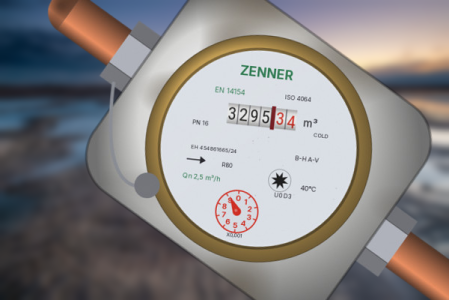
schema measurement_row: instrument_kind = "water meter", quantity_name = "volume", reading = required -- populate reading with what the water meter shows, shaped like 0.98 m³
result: 3295.339 m³
